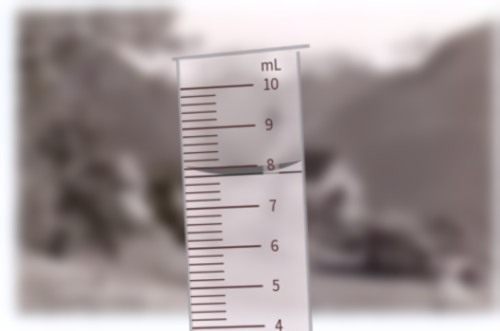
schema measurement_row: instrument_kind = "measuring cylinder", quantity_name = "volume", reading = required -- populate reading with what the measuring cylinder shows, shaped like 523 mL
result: 7.8 mL
